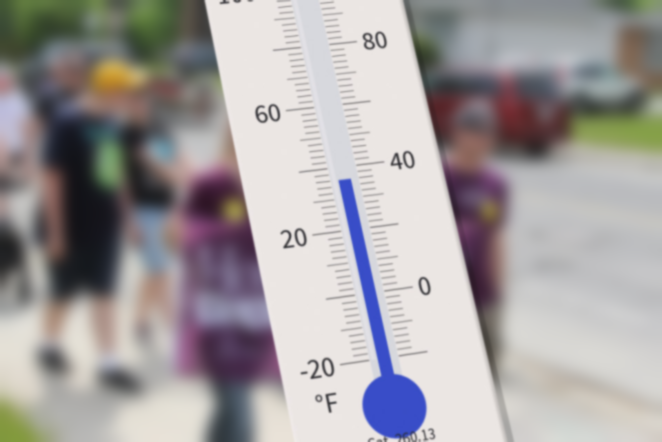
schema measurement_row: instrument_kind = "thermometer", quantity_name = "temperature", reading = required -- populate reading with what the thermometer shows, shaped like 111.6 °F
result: 36 °F
